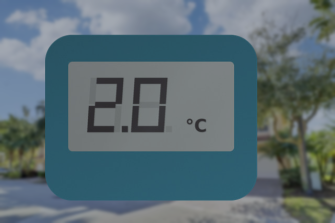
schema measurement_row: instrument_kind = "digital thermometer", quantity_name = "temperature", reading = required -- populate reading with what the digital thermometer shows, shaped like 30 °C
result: 2.0 °C
